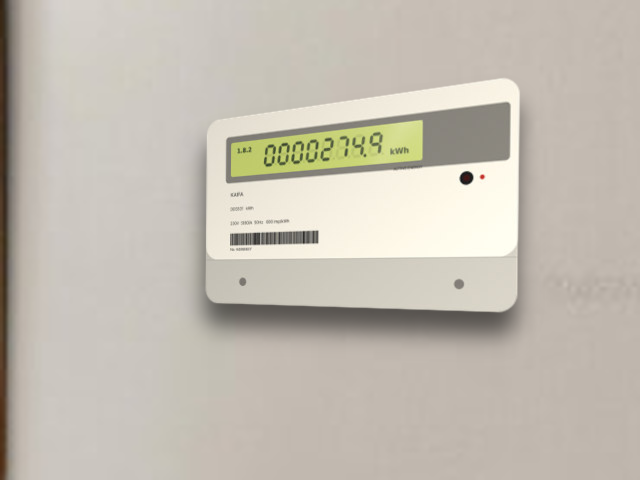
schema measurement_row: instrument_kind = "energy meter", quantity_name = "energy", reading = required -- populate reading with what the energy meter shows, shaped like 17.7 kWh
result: 274.9 kWh
